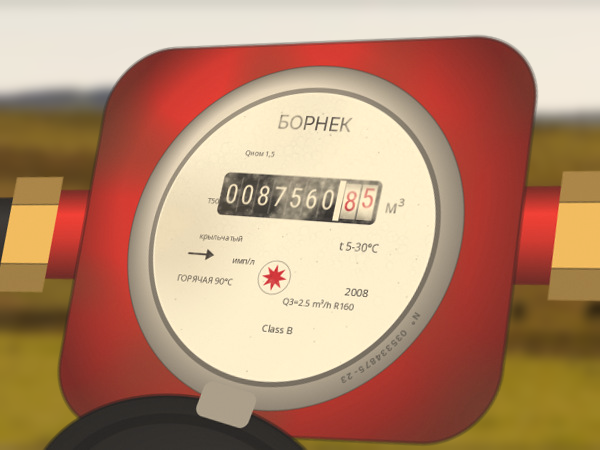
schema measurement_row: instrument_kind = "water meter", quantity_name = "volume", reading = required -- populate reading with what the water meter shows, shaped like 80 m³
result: 87560.85 m³
